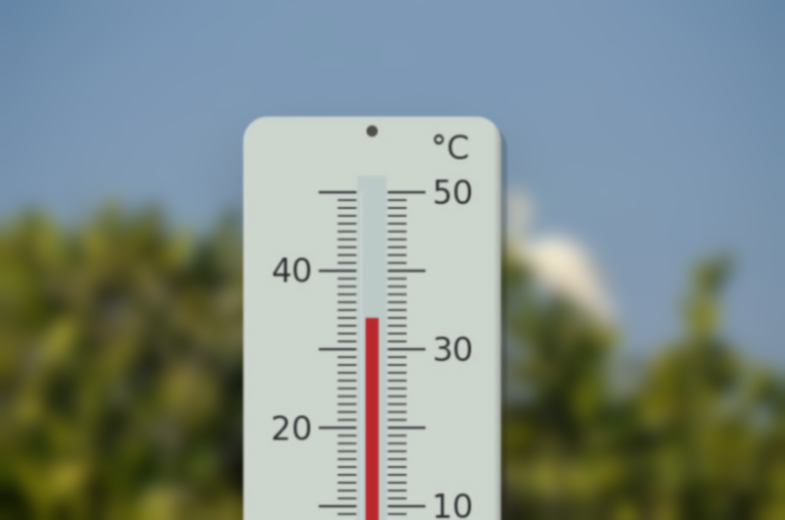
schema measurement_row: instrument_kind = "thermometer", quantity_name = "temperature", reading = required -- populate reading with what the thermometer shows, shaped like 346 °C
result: 34 °C
